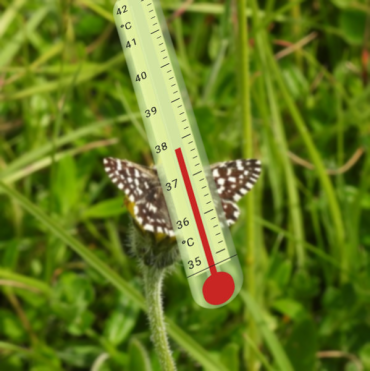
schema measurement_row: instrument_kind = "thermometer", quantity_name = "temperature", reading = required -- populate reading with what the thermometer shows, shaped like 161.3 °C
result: 37.8 °C
